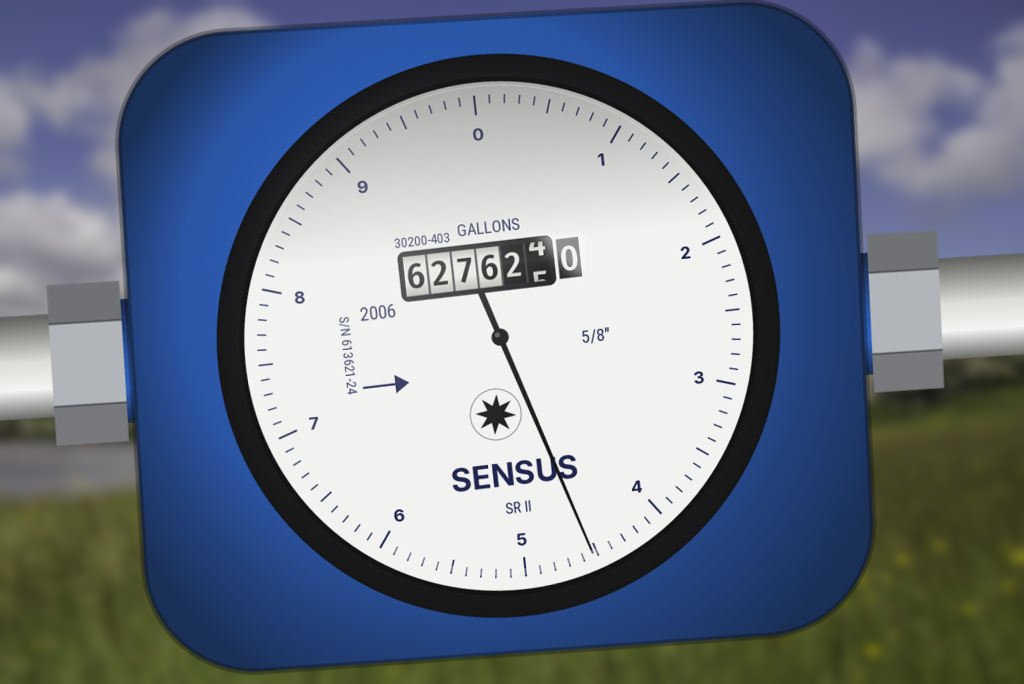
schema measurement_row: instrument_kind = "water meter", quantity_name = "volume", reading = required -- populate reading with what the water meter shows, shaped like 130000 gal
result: 6276244.5 gal
